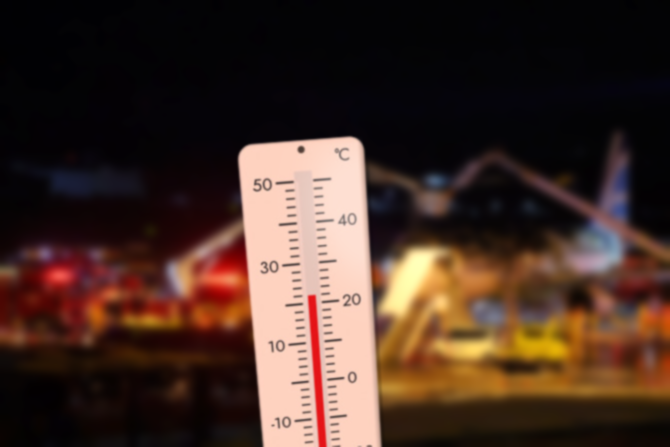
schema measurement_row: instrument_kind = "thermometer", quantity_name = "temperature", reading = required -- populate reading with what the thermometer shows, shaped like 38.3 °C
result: 22 °C
